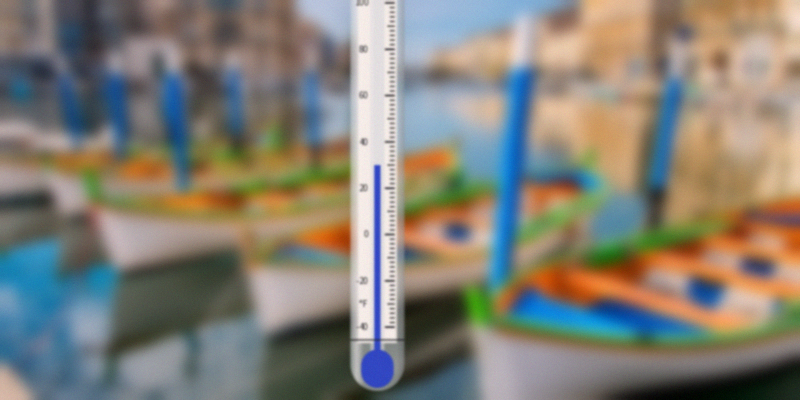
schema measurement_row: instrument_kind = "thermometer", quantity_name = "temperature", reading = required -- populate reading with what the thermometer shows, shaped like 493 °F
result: 30 °F
